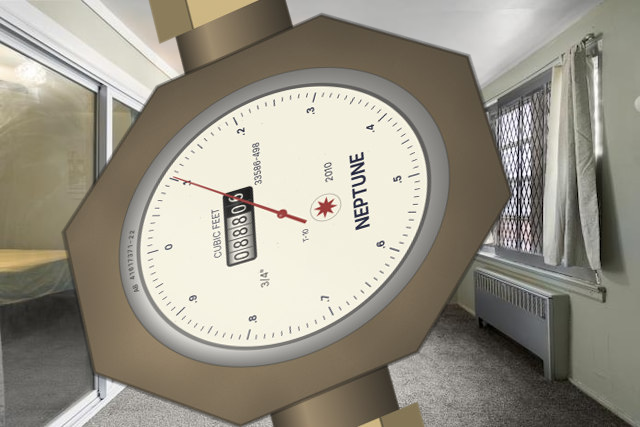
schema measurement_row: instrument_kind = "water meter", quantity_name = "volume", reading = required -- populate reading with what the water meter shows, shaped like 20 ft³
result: 88806.10 ft³
